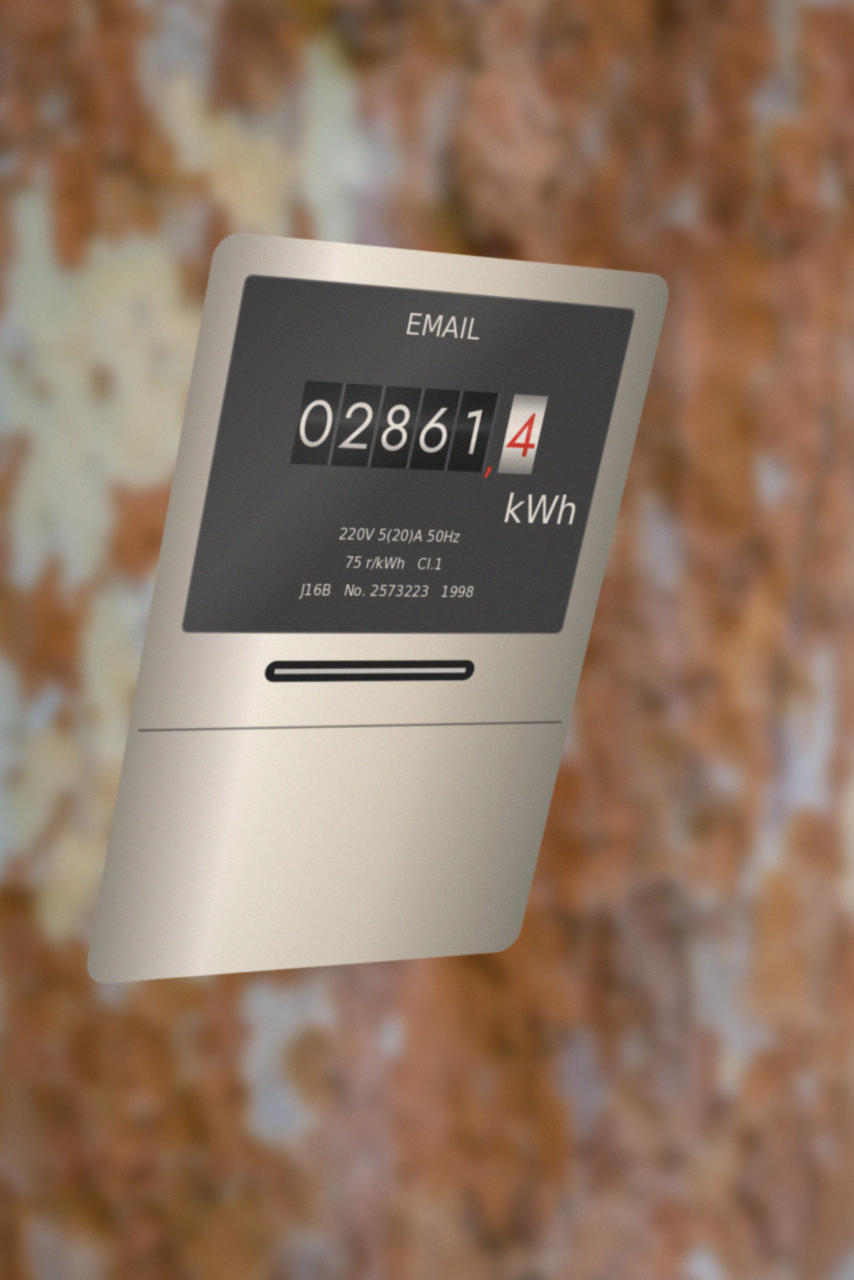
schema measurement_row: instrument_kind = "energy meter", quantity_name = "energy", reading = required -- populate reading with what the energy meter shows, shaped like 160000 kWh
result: 2861.4 kWh
